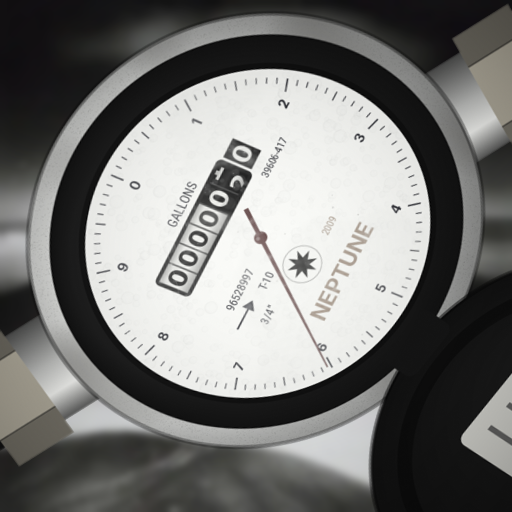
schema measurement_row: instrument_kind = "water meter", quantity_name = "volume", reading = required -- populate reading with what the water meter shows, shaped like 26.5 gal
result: 16.0 gal
